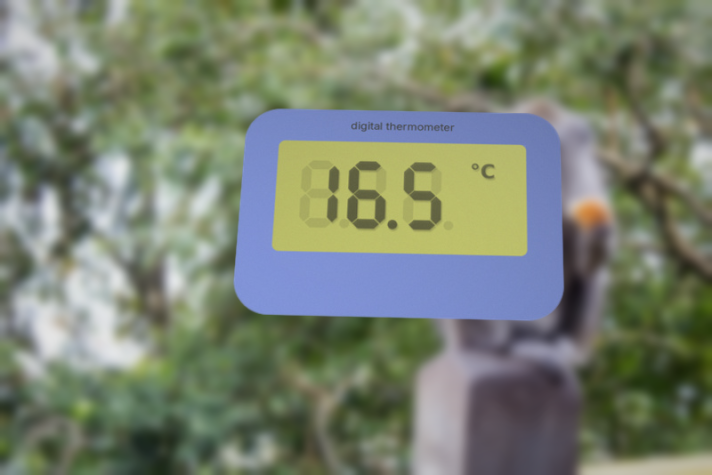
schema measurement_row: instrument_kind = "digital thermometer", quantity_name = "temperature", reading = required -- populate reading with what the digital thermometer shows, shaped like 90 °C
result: 16.5 °C
